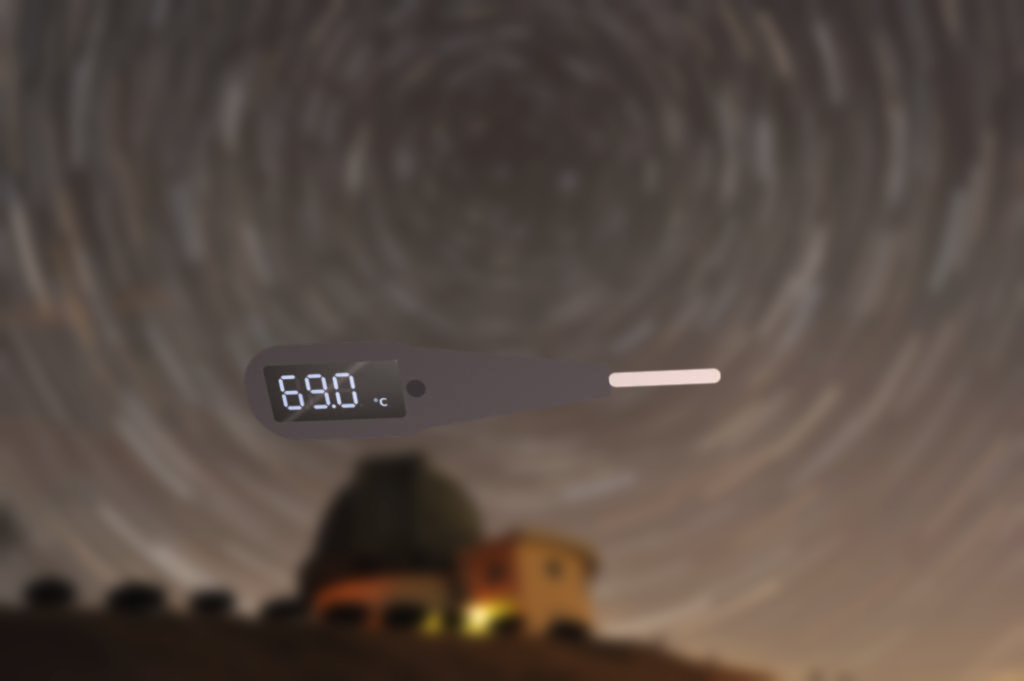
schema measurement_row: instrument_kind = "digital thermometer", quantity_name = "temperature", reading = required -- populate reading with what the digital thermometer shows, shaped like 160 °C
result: 69.0 °C
